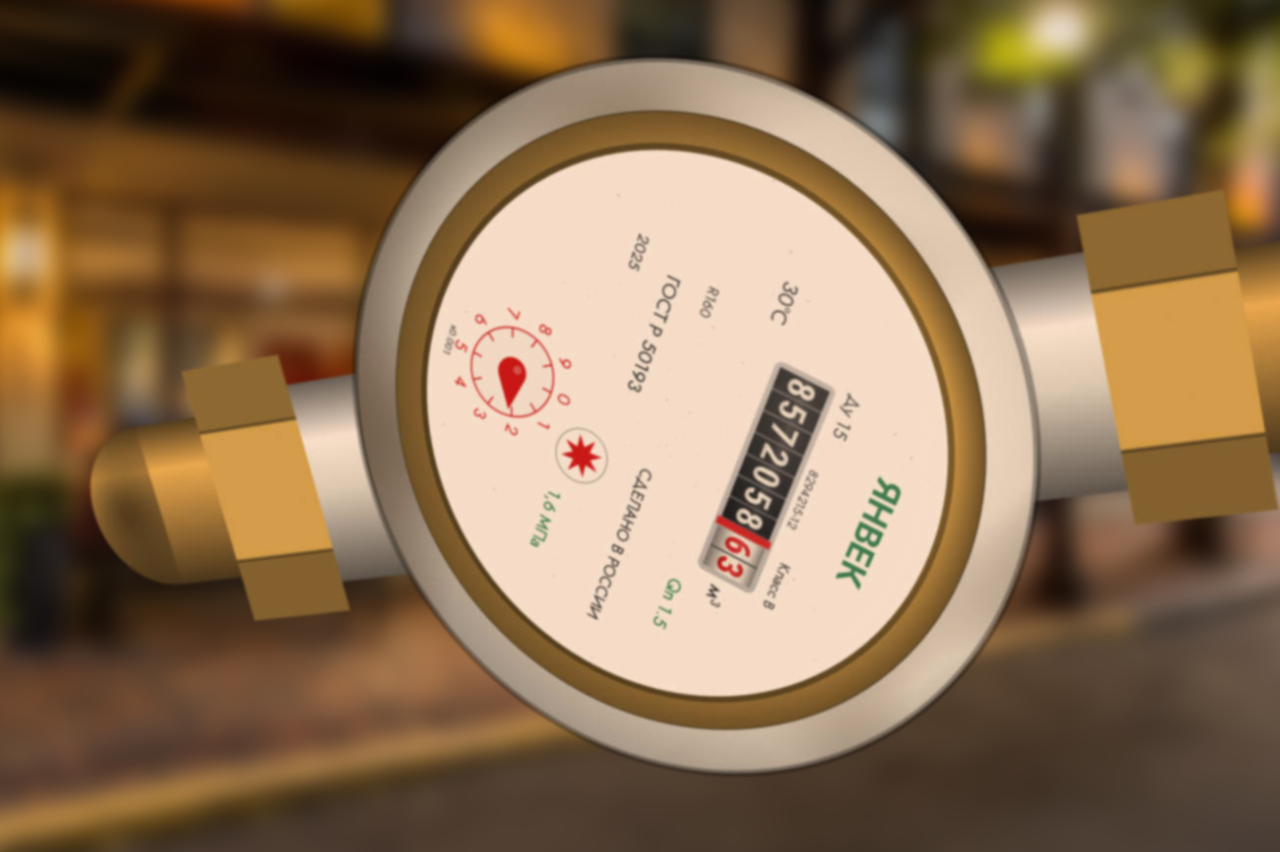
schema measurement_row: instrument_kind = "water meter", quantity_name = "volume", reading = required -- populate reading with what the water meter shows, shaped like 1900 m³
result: 8572058.632 m³
